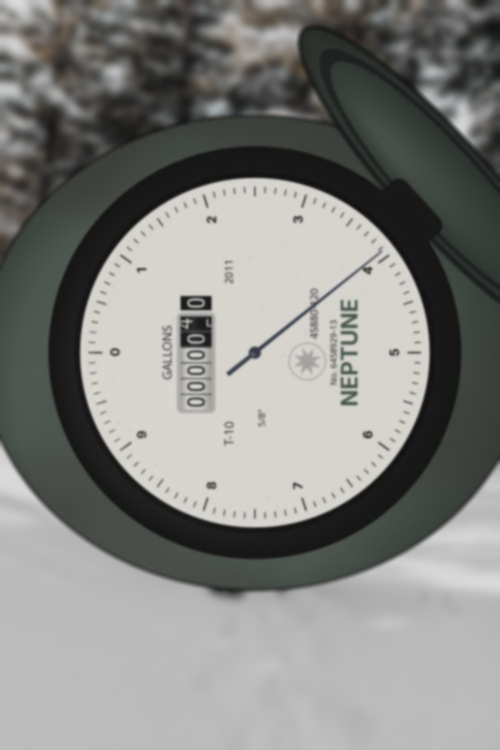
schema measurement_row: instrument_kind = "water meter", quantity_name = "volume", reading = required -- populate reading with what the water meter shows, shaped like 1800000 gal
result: 43.9 gal
